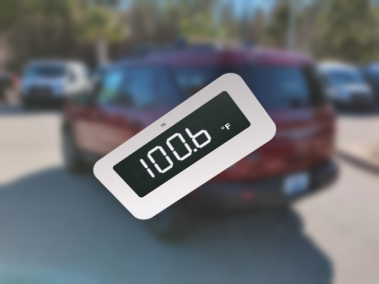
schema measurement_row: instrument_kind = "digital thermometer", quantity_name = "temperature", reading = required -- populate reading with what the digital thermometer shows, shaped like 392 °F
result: 100.6 °F
